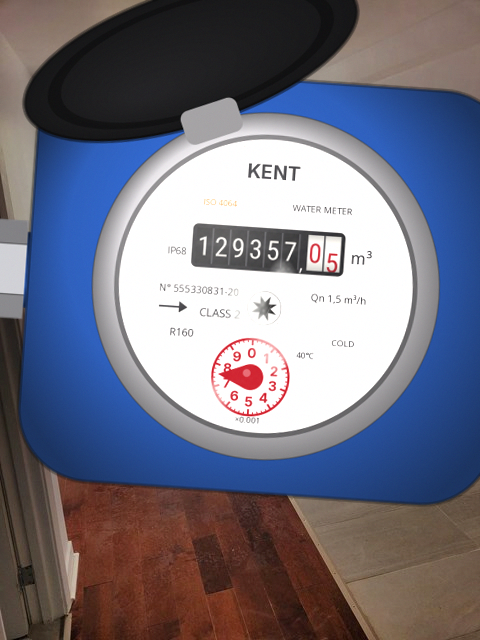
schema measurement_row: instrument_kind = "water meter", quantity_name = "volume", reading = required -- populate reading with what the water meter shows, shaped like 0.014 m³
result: 129357.047 m³
